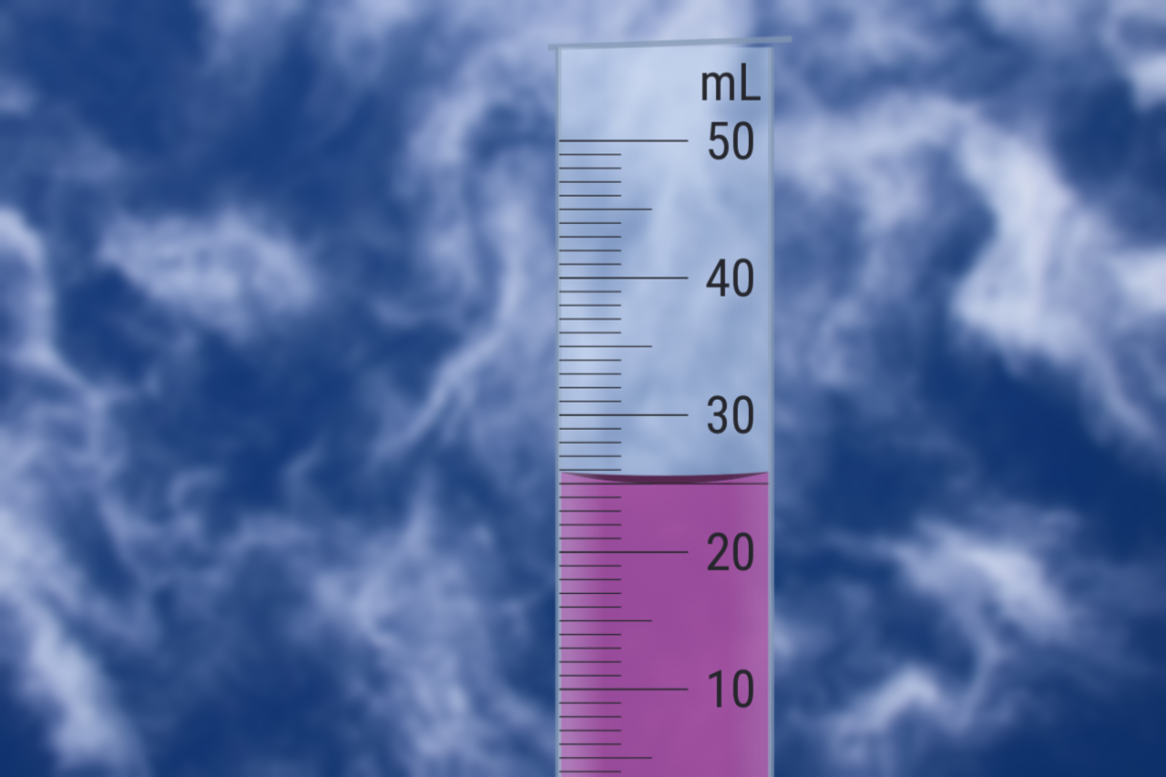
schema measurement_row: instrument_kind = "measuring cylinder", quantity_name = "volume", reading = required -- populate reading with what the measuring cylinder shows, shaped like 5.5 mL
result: 25 mL
